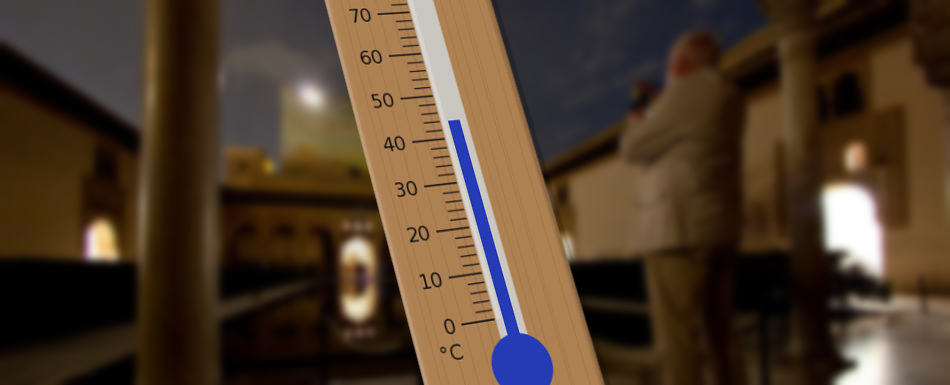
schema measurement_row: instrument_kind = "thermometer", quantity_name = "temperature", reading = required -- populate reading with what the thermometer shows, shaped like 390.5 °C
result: 44 °C
